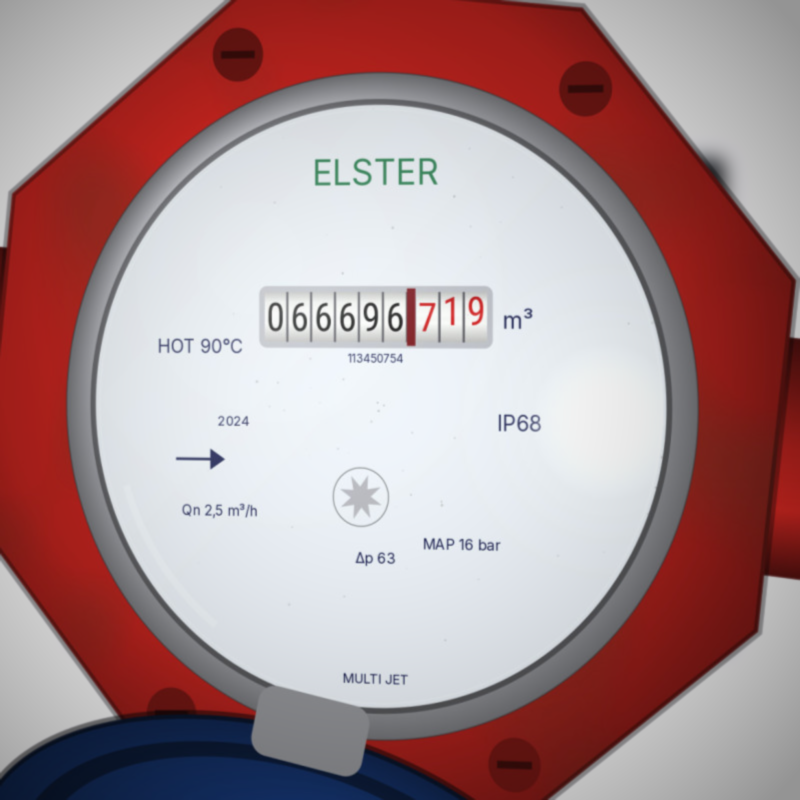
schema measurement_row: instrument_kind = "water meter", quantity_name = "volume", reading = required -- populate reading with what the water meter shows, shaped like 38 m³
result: 66696.719 m³
